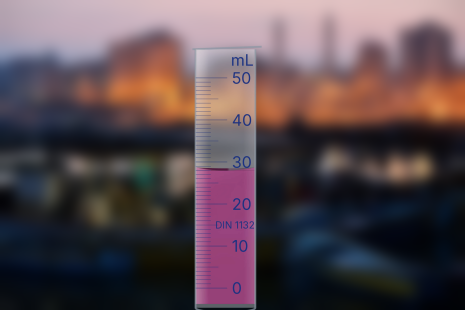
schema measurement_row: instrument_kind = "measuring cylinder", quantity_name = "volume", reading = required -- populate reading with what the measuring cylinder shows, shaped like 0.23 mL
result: 28 mL
